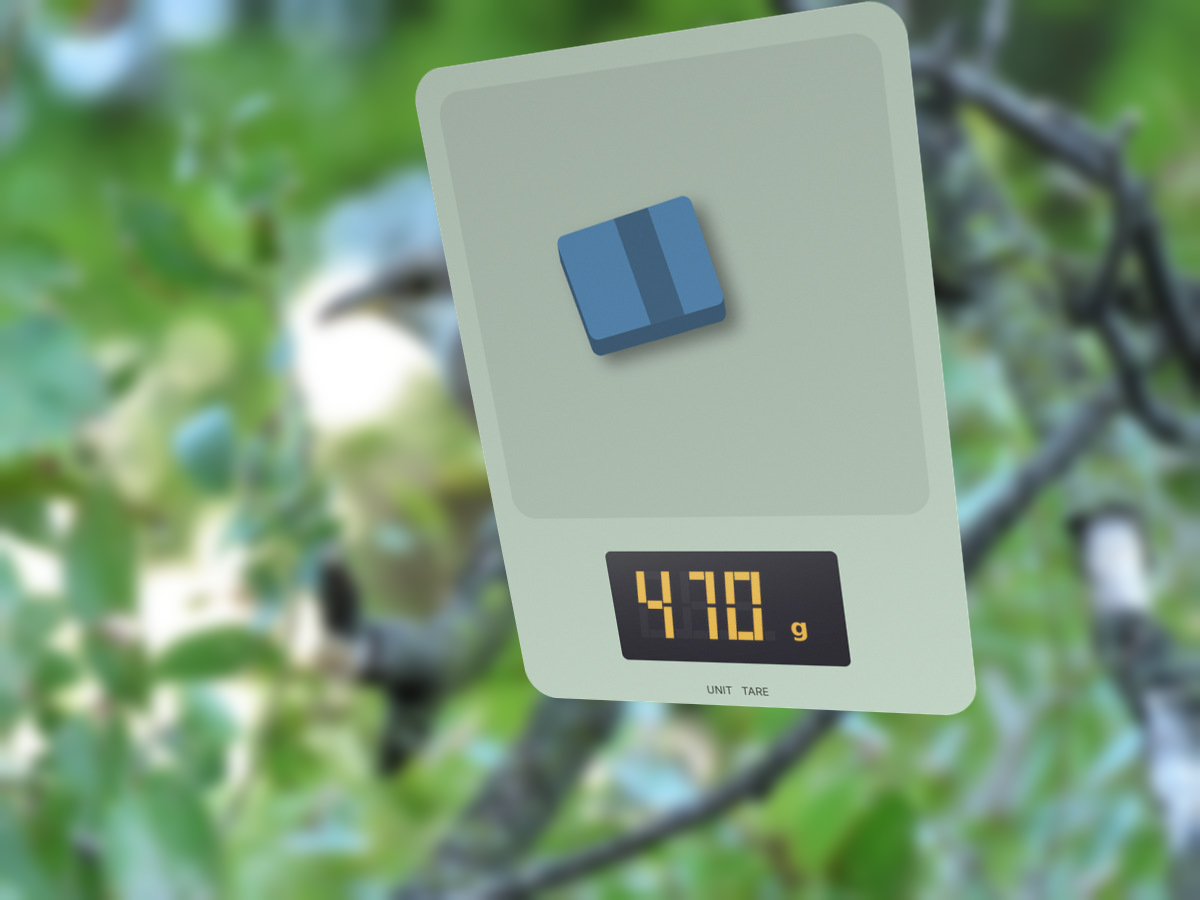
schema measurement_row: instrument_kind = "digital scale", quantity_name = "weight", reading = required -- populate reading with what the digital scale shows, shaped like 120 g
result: 470 g
